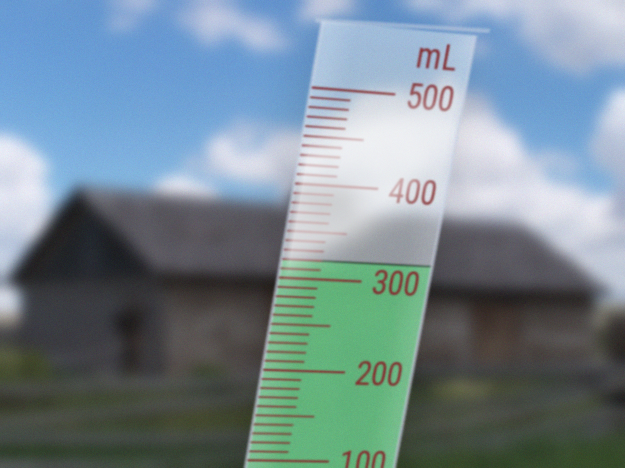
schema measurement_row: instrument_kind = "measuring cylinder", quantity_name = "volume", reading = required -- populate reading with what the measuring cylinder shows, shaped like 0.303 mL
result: 320 mL
